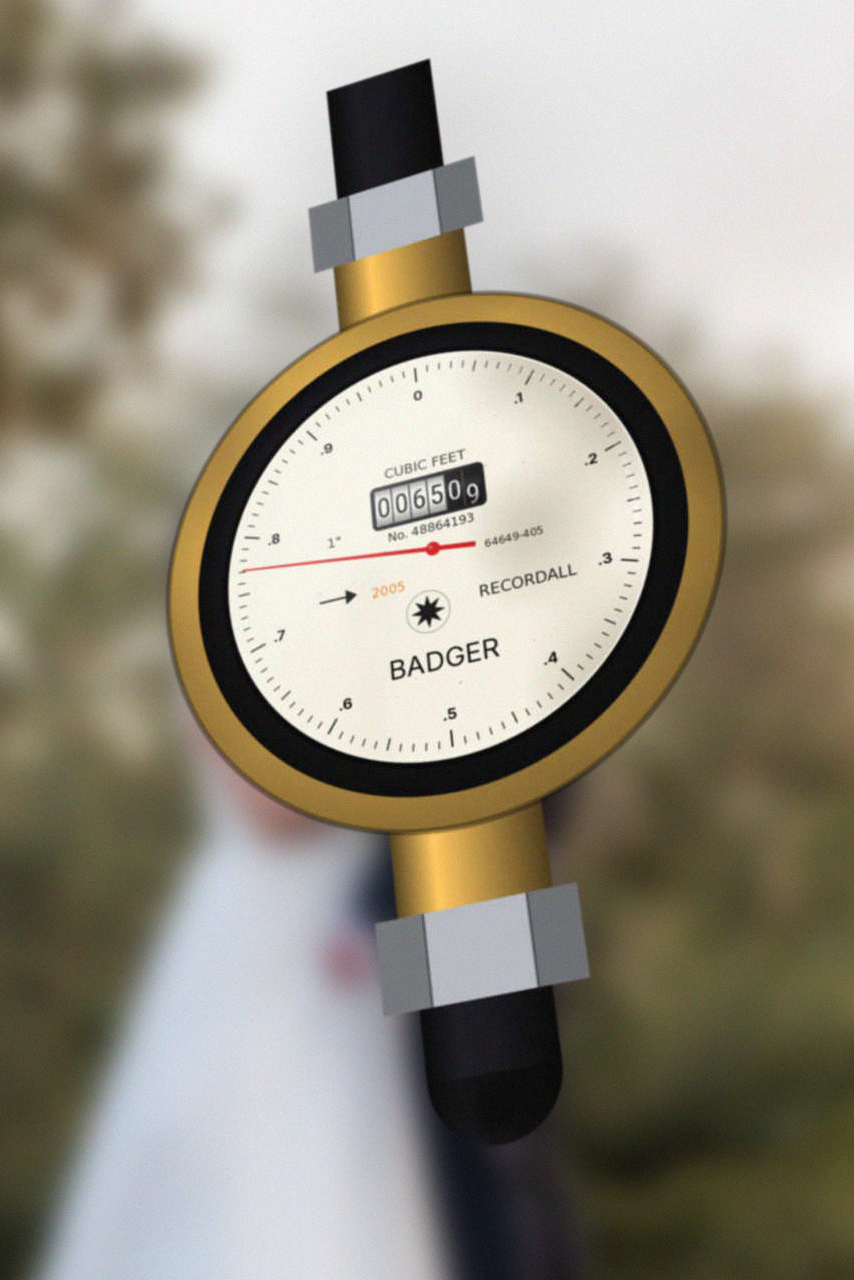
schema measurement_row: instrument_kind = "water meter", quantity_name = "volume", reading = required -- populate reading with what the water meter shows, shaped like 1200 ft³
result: 6508.77 ft³
